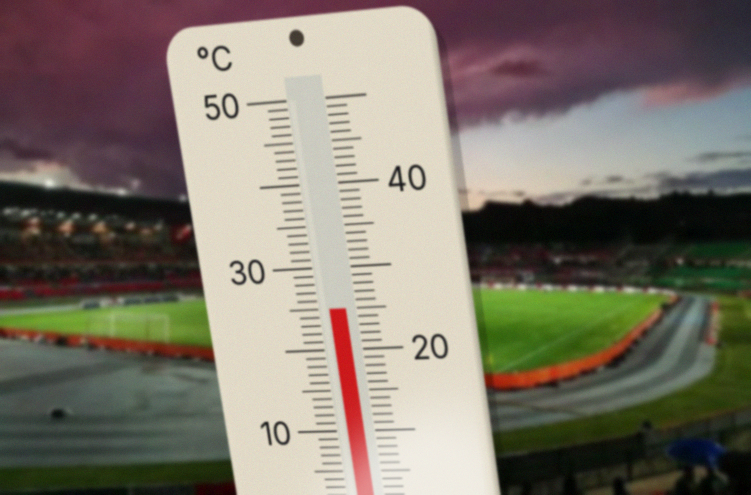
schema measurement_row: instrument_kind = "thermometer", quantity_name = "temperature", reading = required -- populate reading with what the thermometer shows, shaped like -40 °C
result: 25 °C
